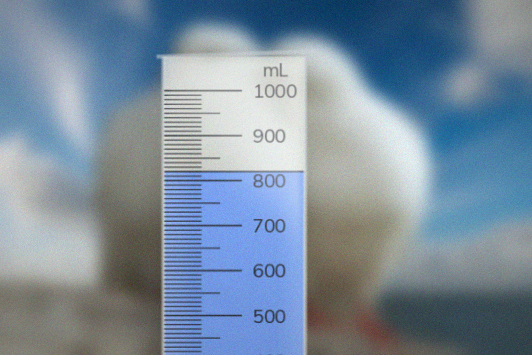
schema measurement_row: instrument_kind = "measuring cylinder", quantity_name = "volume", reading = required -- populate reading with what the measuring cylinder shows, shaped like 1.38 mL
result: 820 mL
